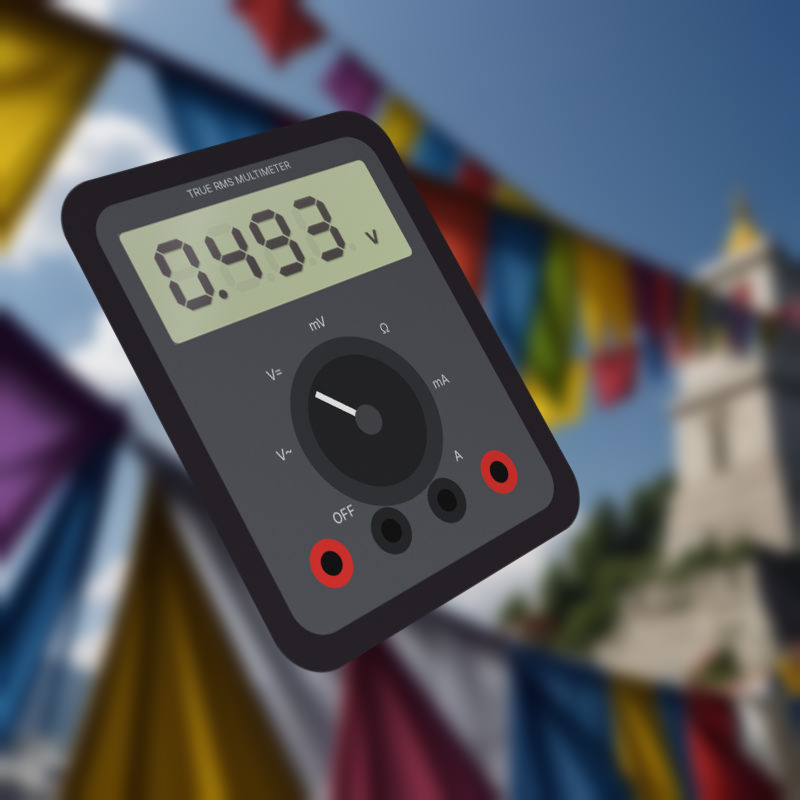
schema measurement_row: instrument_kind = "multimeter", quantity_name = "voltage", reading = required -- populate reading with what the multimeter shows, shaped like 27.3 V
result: 0.493 V
